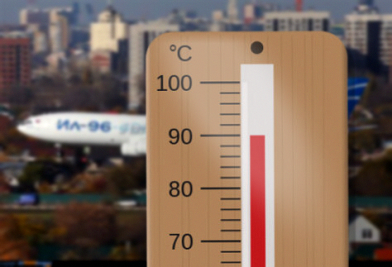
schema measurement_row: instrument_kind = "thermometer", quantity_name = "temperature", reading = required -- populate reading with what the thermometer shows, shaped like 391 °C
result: 90 °C
